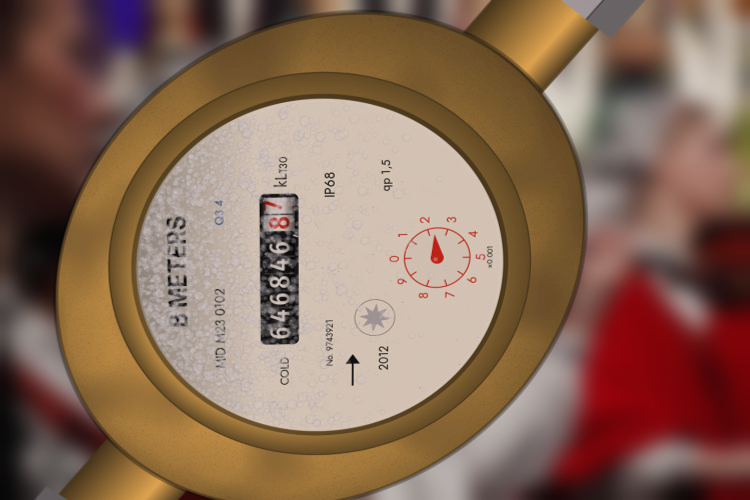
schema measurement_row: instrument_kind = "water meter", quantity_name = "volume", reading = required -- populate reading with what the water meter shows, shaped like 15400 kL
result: 646846.872 kL
